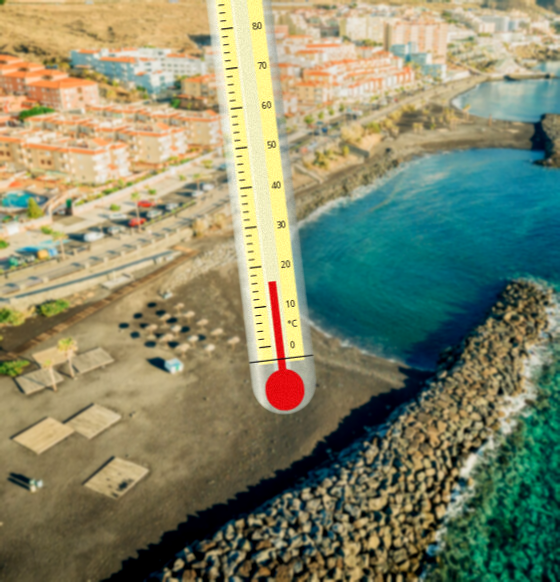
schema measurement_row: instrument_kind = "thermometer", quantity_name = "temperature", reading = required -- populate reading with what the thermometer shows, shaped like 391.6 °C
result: 16 °C
